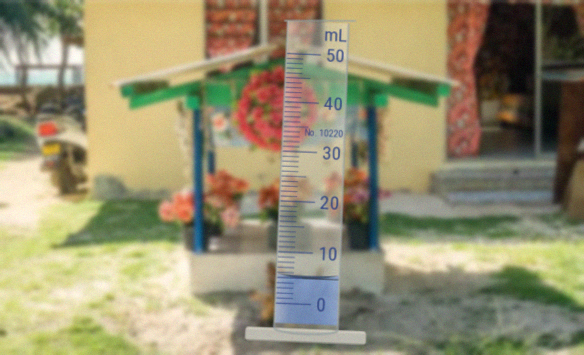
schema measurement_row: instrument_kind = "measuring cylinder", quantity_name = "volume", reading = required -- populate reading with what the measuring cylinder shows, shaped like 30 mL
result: 5 mL
